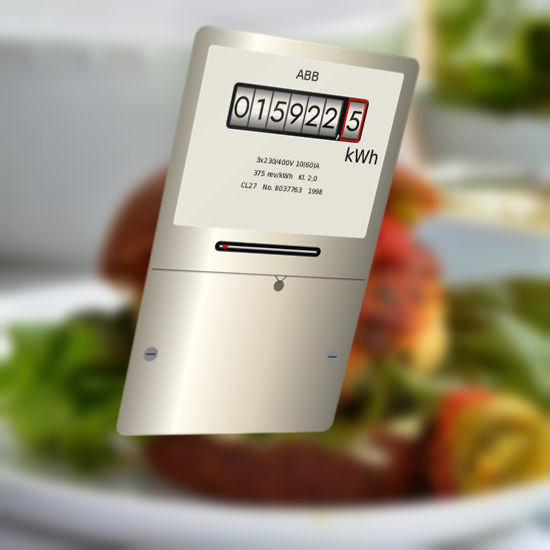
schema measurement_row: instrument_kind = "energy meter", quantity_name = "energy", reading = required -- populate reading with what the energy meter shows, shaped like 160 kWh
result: 15922.5 kWh
